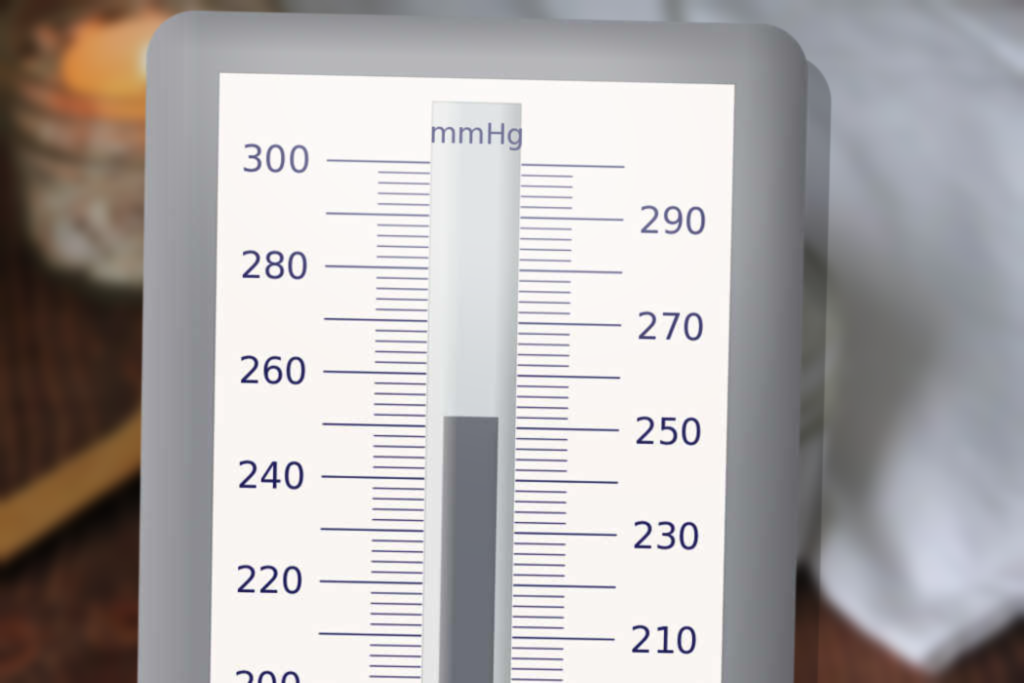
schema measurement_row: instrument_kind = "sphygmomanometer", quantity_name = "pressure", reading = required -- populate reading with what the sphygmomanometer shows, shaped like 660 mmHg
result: 252 mmHg
